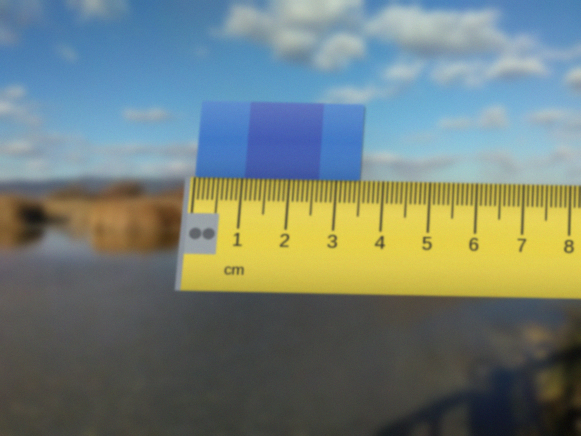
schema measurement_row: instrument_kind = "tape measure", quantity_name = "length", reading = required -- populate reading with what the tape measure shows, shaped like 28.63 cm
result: 3.5 cm
